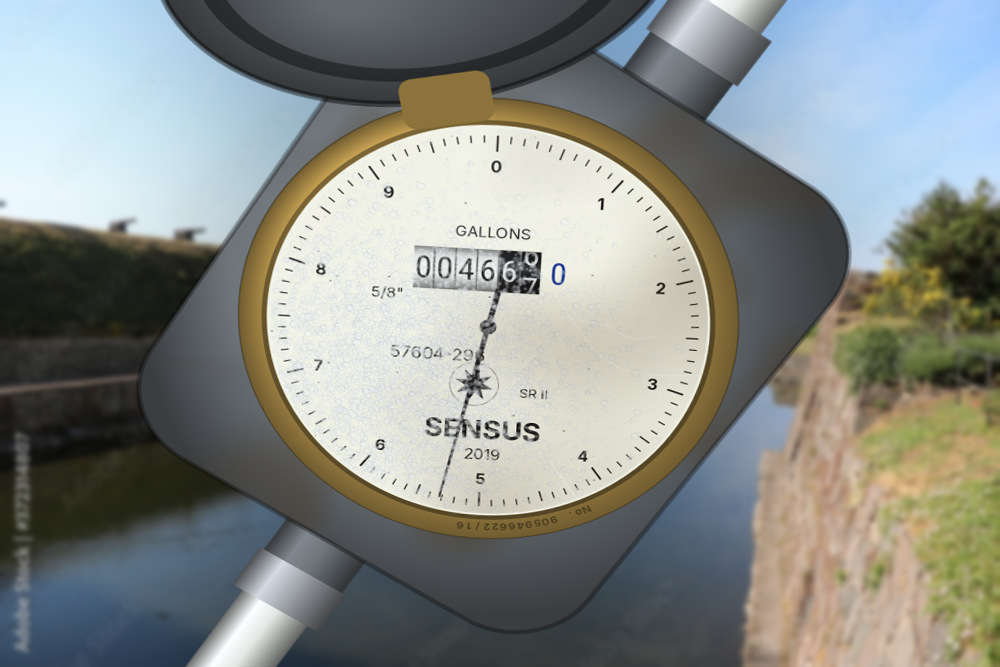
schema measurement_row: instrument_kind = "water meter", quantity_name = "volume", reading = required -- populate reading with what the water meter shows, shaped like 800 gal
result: 46665.3 gal
